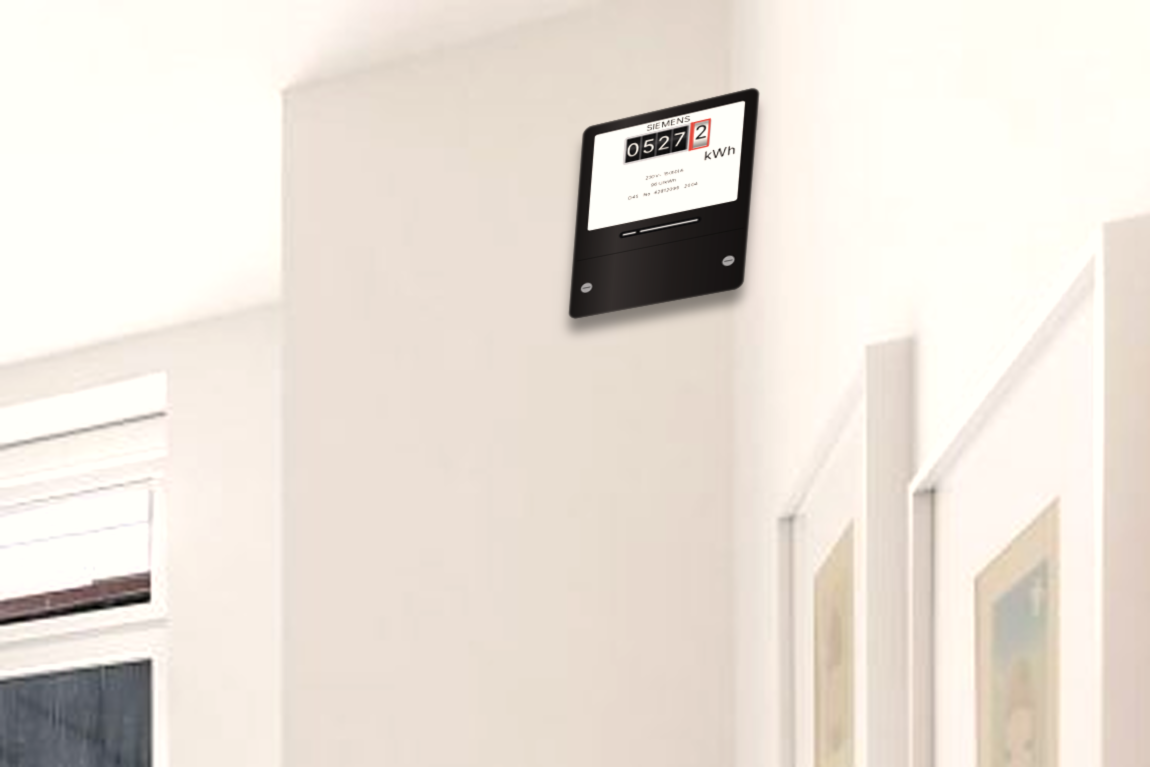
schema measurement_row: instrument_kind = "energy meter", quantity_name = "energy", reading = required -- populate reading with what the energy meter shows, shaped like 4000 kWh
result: 527.2 kWh
